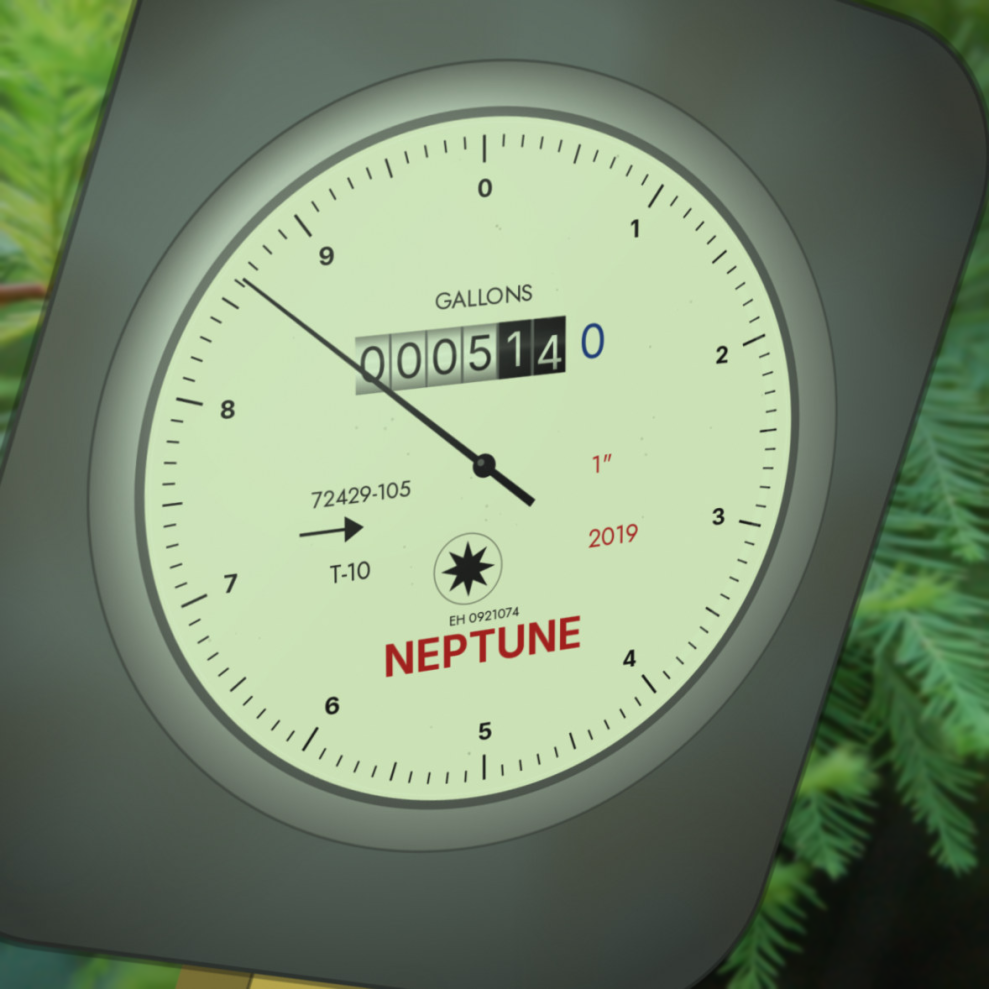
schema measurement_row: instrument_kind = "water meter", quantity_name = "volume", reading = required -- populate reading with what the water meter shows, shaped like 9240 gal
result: 5138.6 gal
